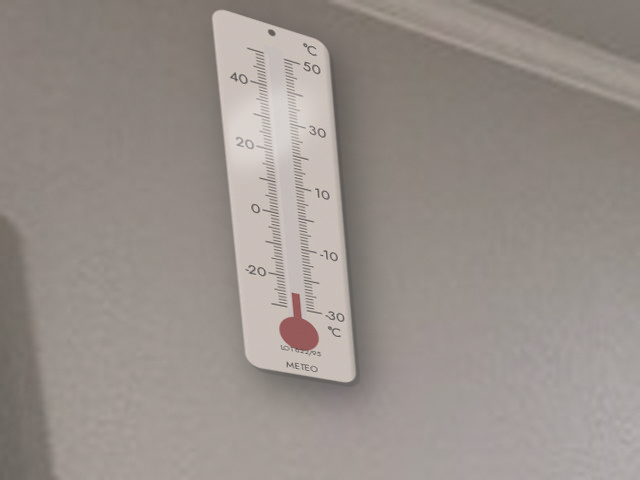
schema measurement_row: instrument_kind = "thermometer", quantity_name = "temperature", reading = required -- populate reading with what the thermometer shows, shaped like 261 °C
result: -25 °C
